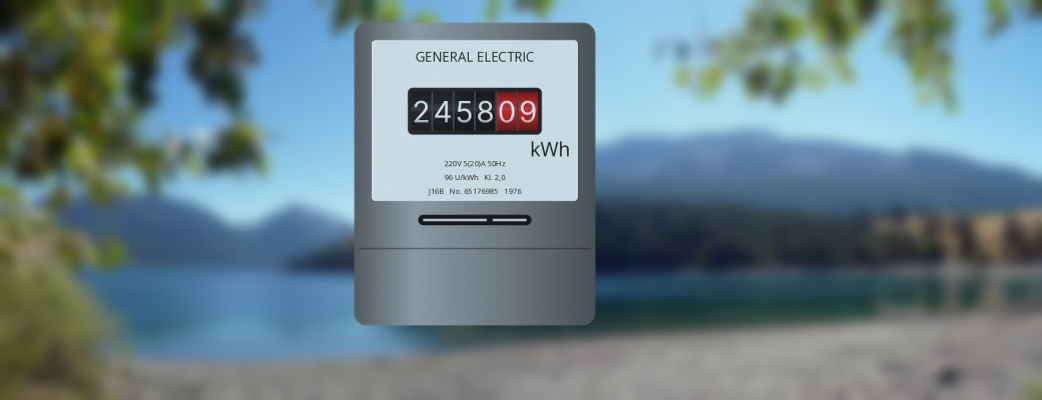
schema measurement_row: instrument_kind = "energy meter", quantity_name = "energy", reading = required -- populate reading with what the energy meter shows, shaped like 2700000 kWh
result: 2458.09 kWh
